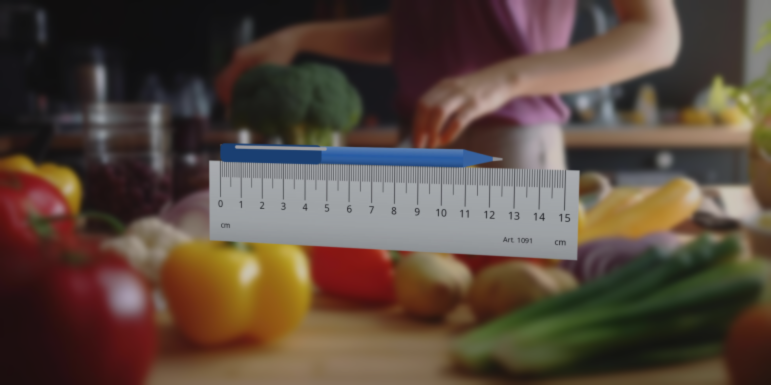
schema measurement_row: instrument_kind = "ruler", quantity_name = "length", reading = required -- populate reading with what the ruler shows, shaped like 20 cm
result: 12.5 cm
